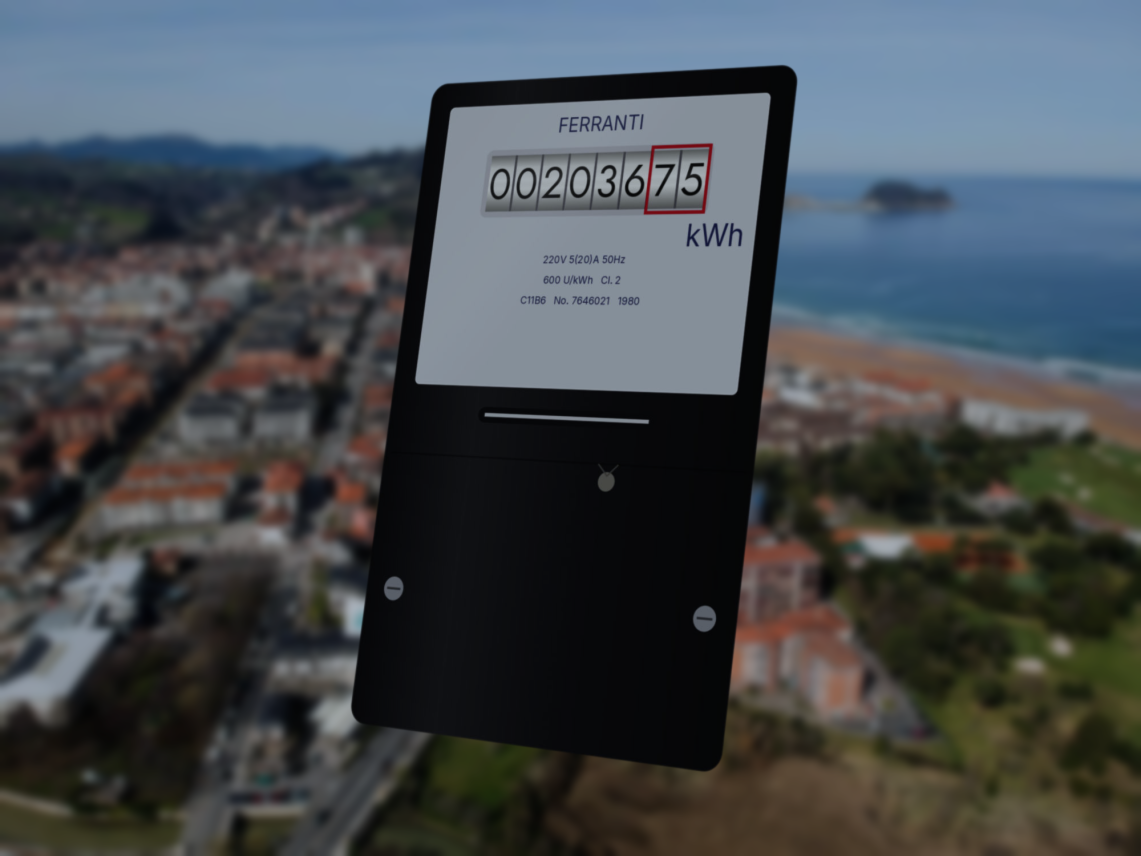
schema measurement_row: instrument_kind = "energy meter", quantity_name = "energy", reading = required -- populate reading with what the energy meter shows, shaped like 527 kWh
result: 2036.75 kWh
